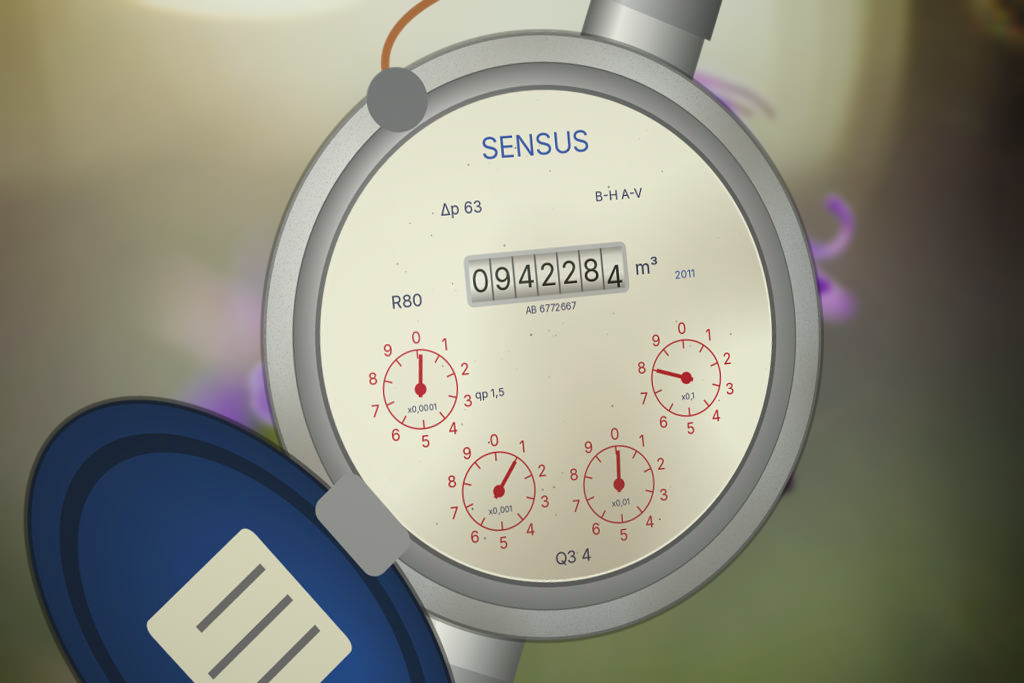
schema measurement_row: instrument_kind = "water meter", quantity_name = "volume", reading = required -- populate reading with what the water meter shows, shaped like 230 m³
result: 942283.8010 m³
